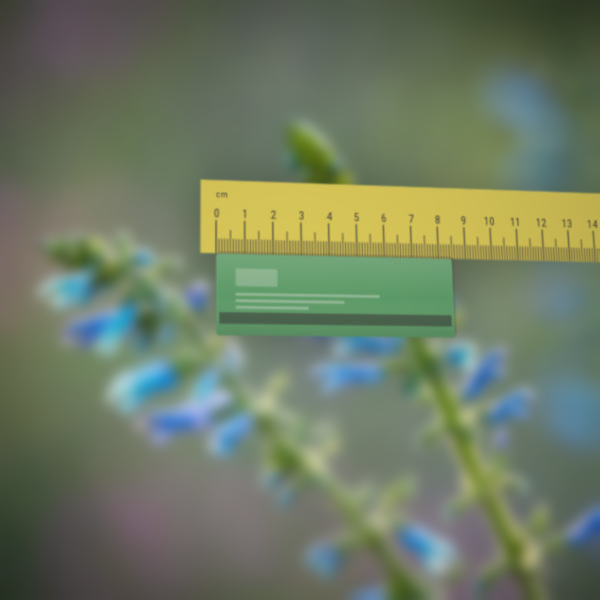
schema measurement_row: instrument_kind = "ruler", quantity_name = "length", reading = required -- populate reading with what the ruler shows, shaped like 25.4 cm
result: 8.5 cm
